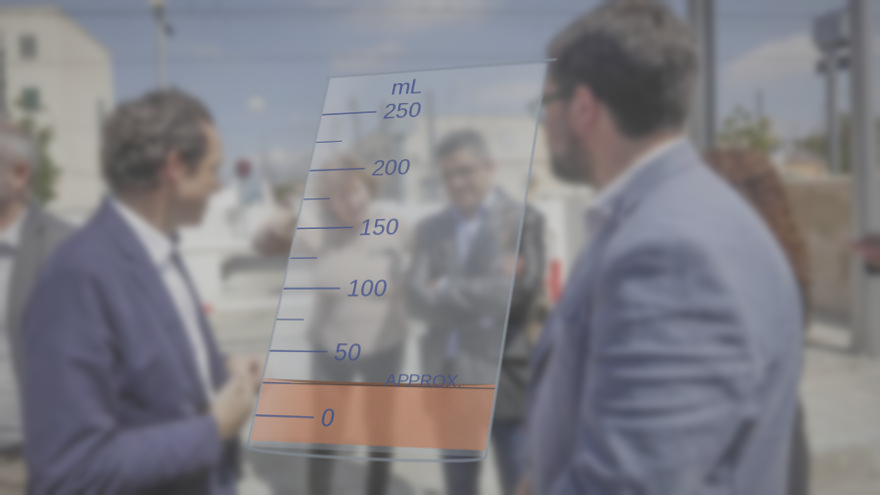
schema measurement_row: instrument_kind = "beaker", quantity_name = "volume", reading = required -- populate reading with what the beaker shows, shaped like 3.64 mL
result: 25 mL
